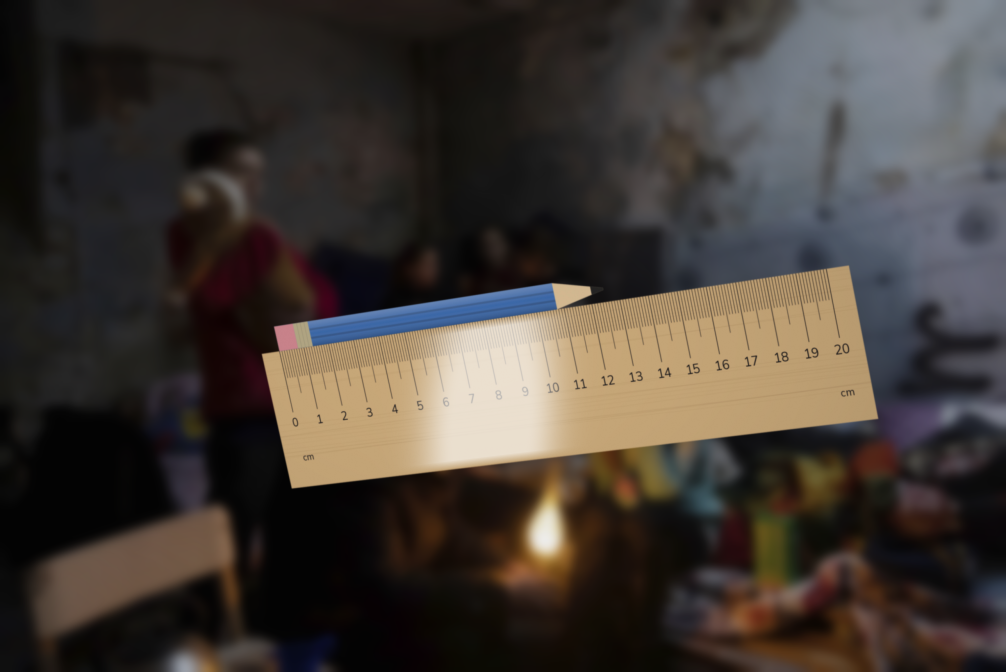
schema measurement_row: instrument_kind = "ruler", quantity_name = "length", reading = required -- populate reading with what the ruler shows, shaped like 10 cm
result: 12.5 cm
